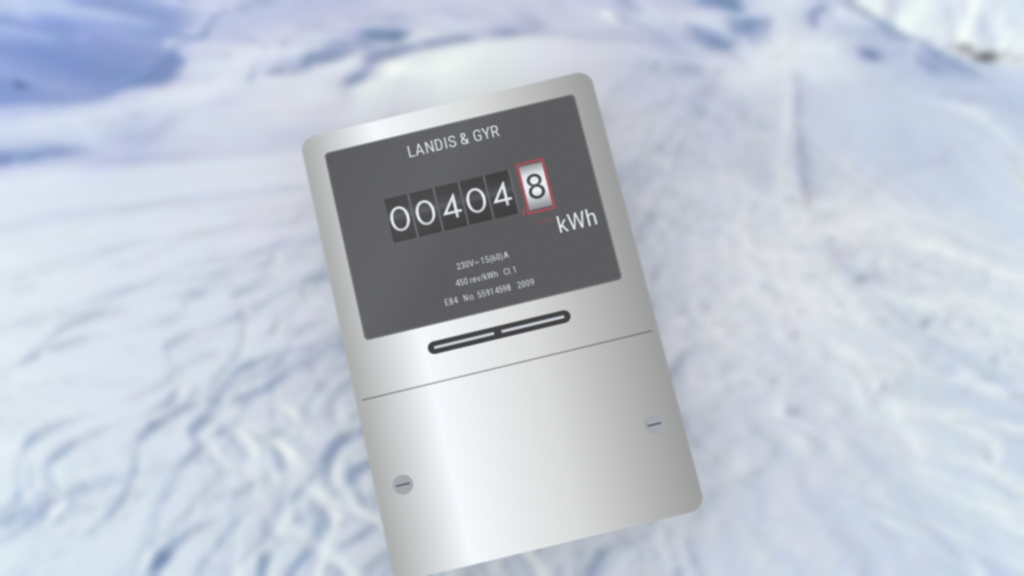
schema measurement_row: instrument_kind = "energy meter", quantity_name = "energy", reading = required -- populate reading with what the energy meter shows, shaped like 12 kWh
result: 404.8 kWh
